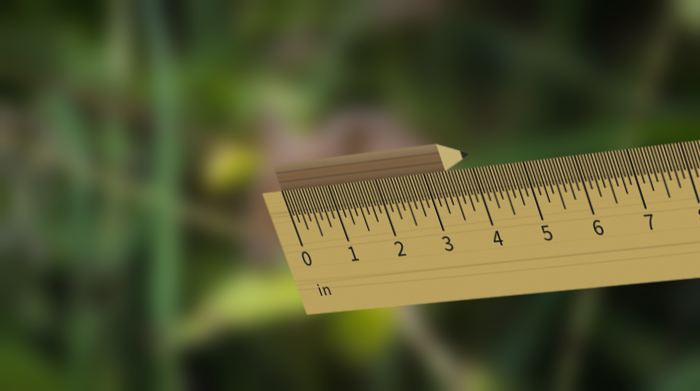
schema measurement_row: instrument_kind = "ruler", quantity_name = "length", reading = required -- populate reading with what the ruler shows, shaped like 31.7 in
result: 4 in
